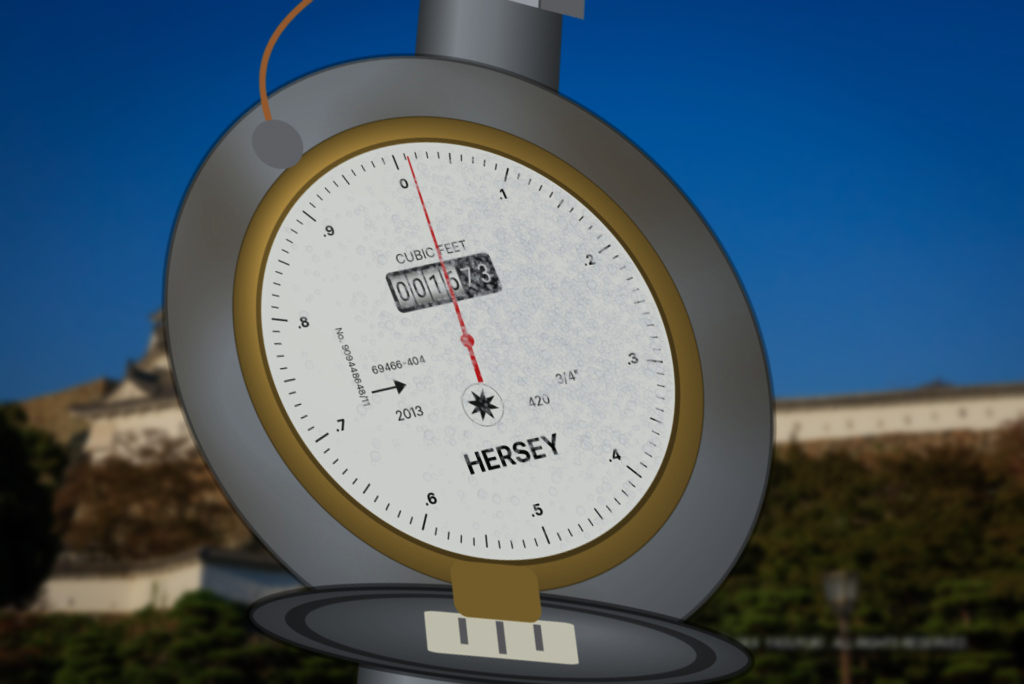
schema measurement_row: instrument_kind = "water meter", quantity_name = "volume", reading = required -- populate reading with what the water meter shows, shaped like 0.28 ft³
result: 1673.01 ft³
